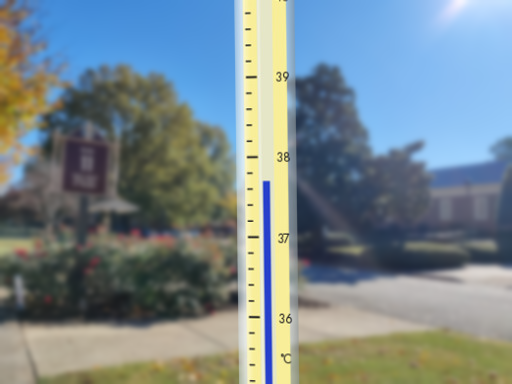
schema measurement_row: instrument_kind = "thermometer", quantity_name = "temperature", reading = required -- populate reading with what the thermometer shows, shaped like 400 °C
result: 37.7 °C
